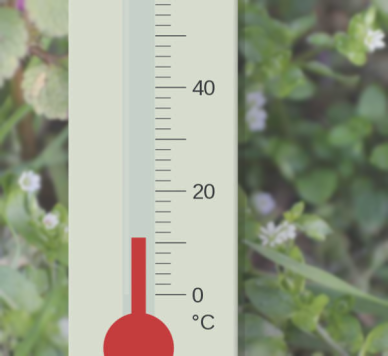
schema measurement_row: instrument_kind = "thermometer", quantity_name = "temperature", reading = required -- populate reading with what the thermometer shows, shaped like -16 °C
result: 11 °C
